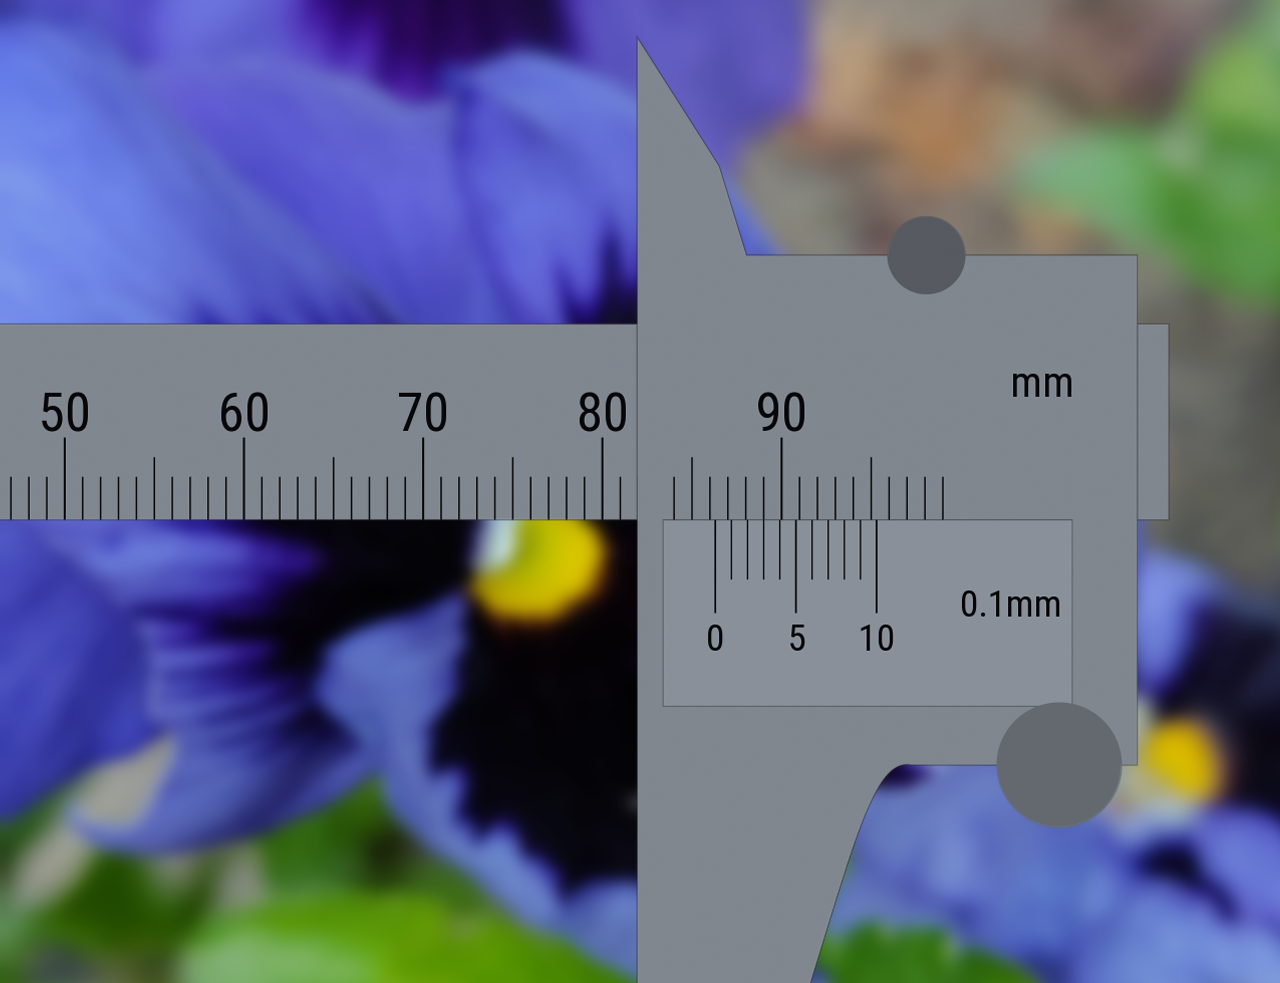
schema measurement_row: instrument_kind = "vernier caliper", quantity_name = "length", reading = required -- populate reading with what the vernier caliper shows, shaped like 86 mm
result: 86.3 mm
